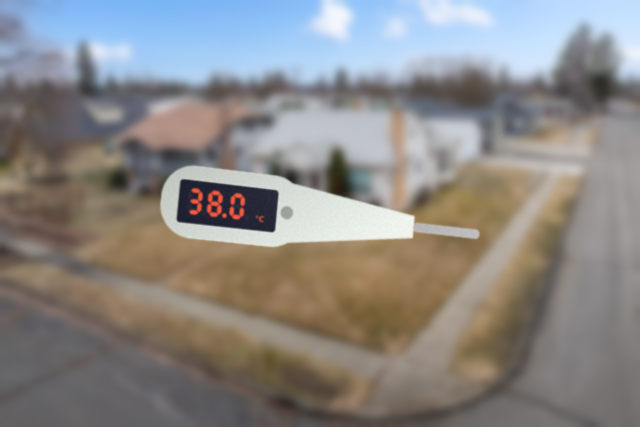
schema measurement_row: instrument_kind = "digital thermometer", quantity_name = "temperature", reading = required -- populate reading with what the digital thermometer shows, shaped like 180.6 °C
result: 38.0 °C
